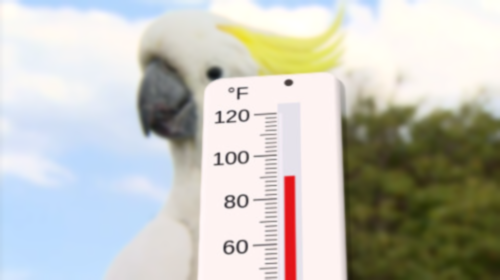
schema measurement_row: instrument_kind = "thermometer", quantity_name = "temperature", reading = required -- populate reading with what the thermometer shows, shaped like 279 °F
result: 90 °F
